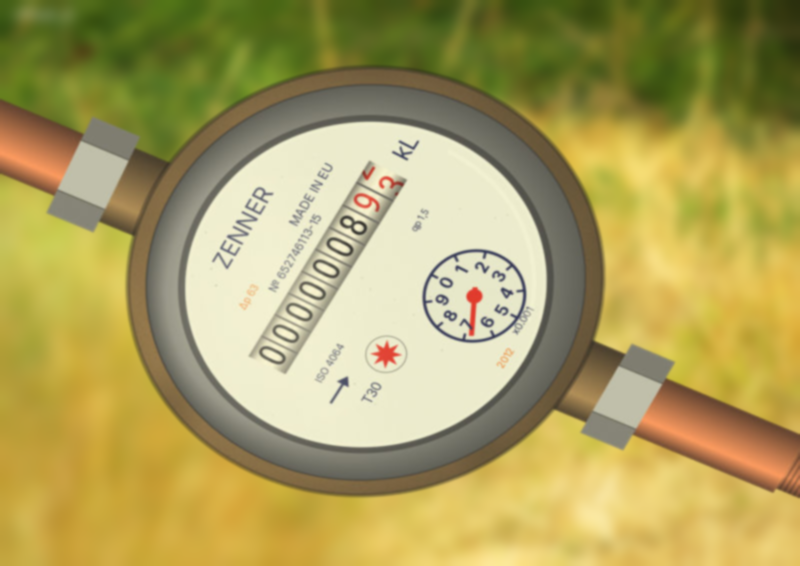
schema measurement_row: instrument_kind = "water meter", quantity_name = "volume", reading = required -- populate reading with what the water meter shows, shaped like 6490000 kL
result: 8.926 kL
